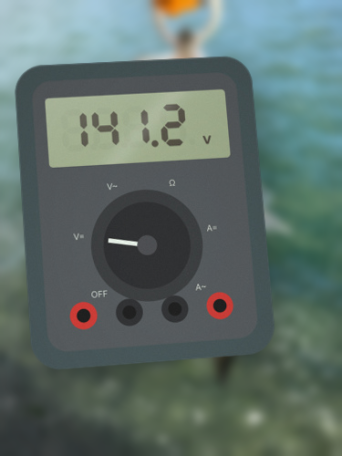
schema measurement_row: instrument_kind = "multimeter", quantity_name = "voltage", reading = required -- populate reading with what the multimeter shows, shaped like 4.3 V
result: 141.2 V
